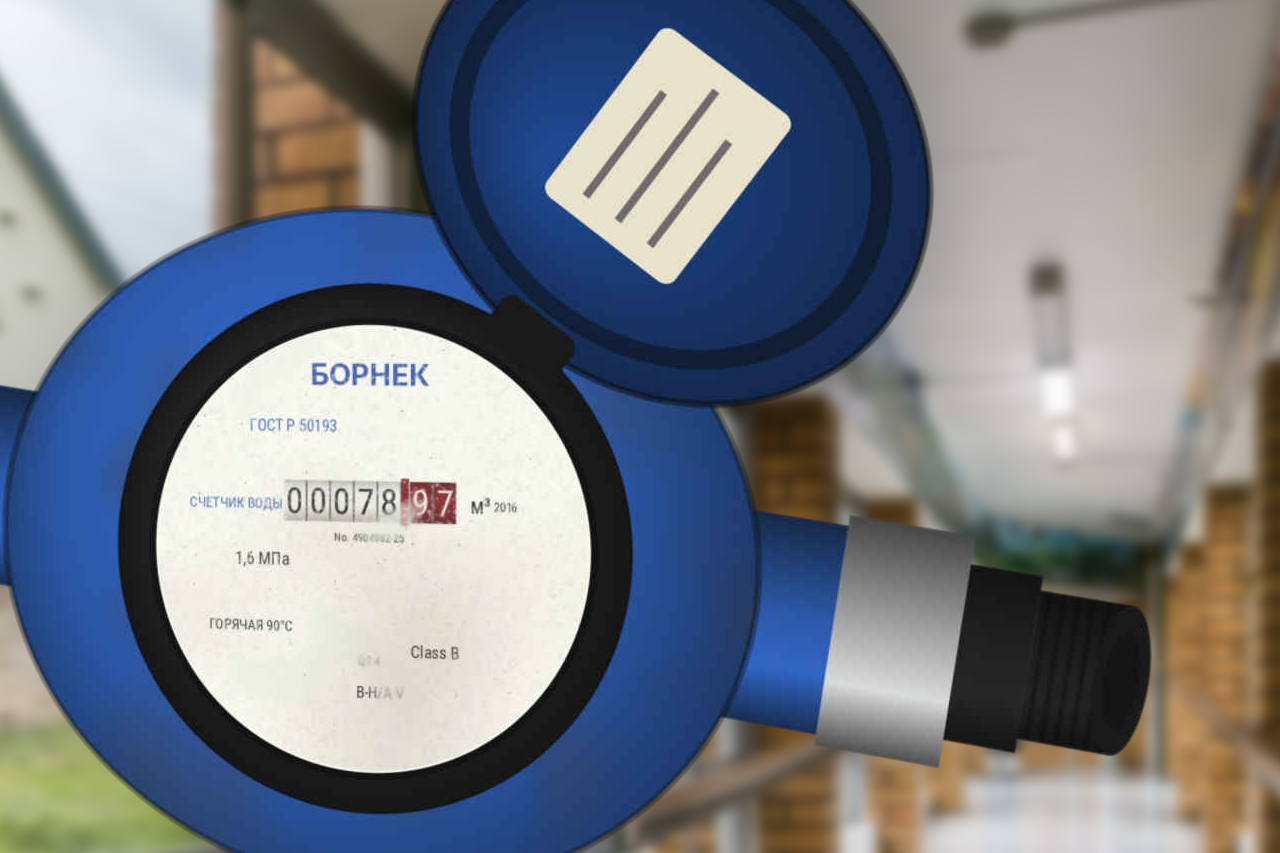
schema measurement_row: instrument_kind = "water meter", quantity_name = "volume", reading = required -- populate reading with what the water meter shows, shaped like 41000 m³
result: 78.97 m³
